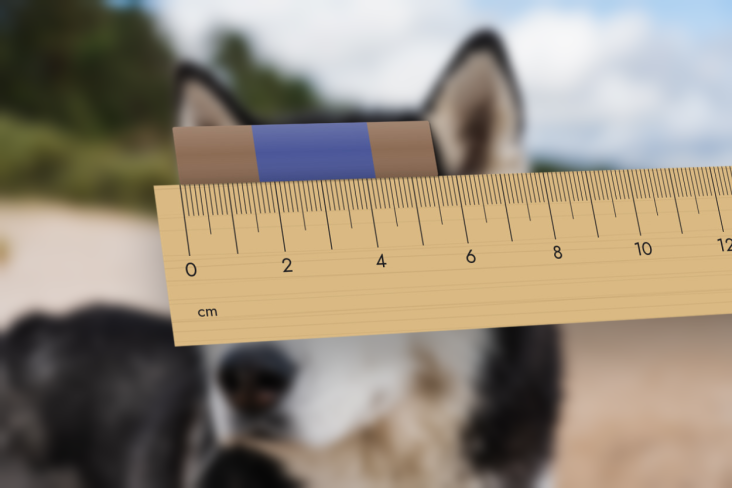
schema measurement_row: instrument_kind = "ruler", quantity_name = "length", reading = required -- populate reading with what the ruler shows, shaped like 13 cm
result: 5.6 cm
